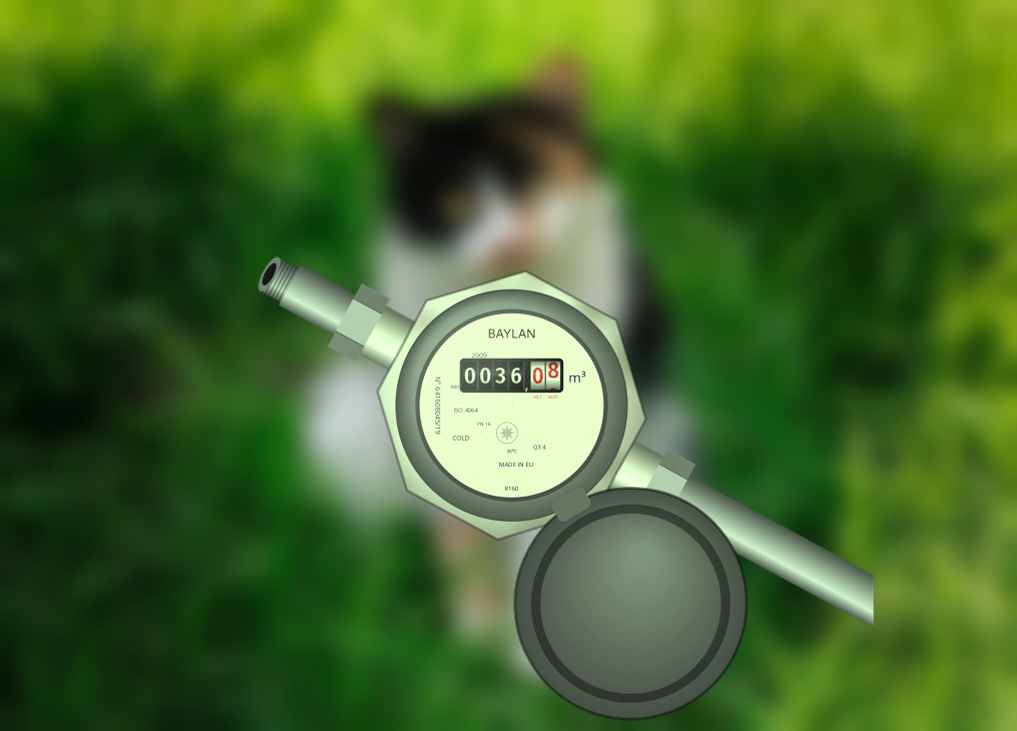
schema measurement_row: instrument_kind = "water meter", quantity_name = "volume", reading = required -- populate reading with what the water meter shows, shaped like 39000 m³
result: 36.08 m³
